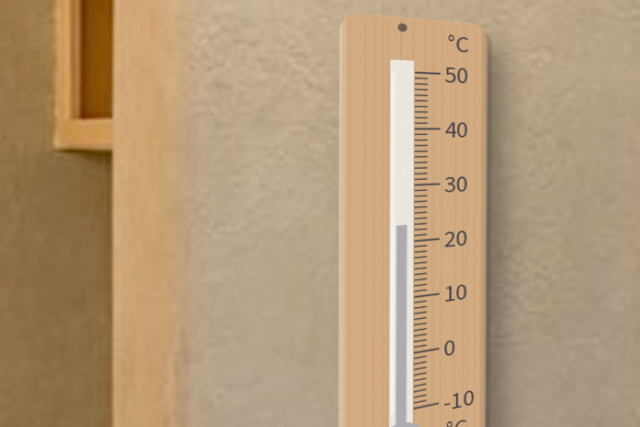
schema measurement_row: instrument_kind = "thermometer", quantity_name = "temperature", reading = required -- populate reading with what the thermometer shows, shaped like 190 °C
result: 23 °C
